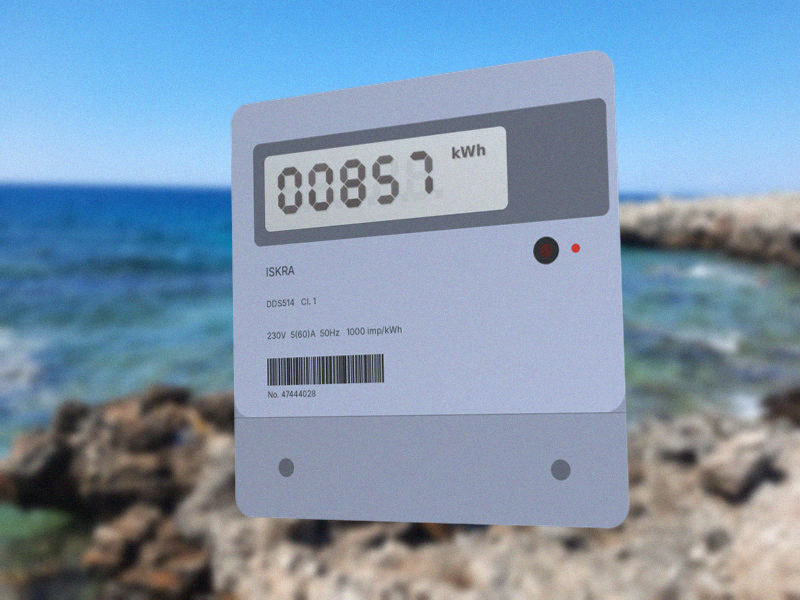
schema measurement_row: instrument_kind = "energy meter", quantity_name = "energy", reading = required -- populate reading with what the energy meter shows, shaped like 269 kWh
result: 857 kWh
